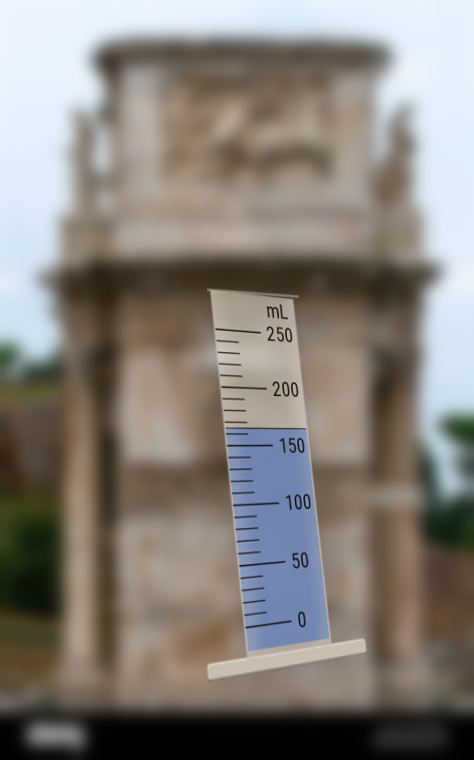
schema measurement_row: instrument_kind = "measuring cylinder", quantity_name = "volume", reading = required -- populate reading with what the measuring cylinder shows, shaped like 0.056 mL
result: 165 mL
